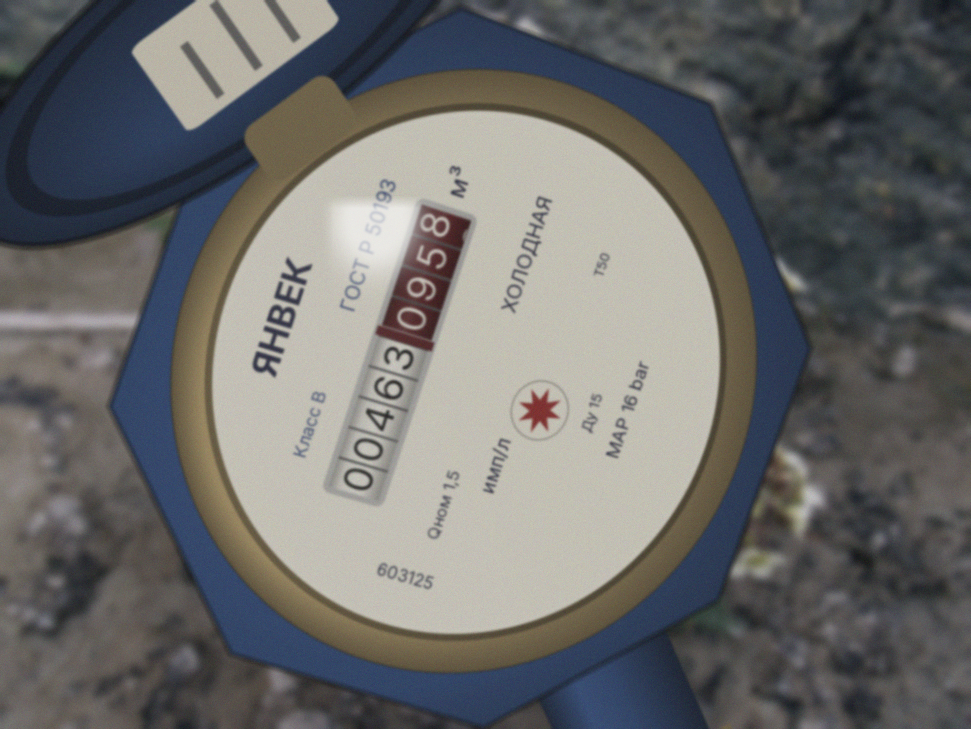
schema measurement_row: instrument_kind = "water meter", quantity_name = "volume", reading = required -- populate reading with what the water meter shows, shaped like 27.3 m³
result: 463.0958 m³
